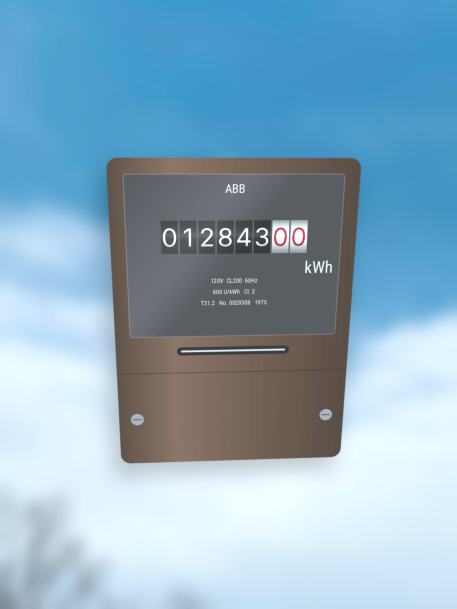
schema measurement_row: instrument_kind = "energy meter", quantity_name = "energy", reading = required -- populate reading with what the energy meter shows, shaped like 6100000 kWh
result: 12843.00 kWh
